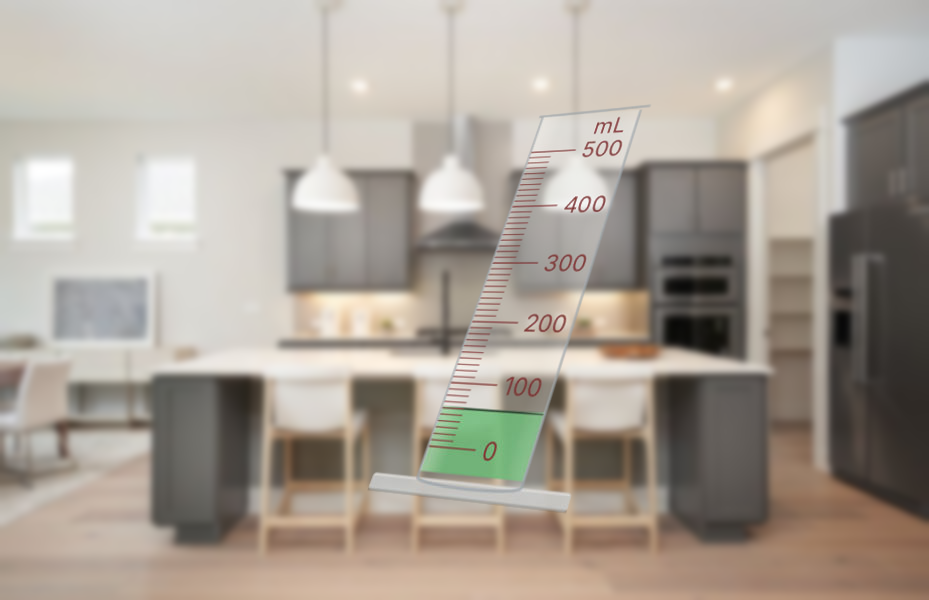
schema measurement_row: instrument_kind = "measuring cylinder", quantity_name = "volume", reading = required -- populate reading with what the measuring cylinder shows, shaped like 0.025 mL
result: 60 mL
